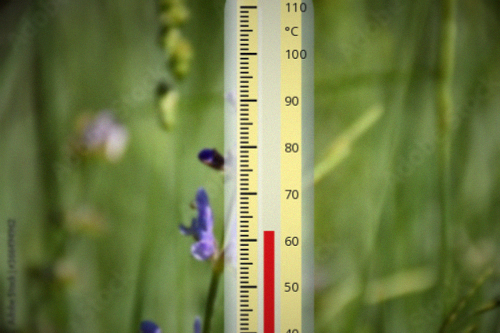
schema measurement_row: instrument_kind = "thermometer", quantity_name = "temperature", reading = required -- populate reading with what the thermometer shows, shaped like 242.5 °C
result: 62 °C
